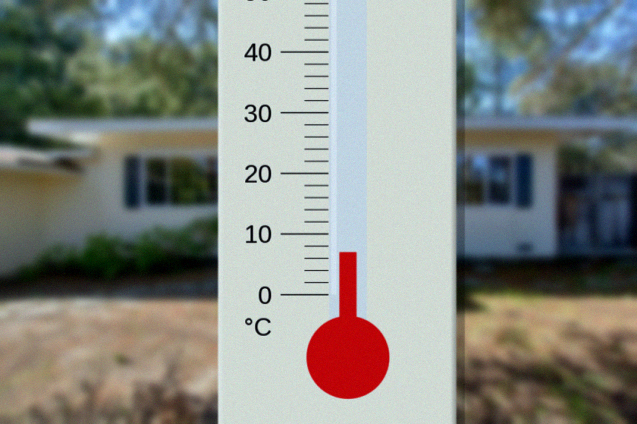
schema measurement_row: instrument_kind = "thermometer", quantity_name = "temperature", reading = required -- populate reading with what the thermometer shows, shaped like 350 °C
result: 7 °C
